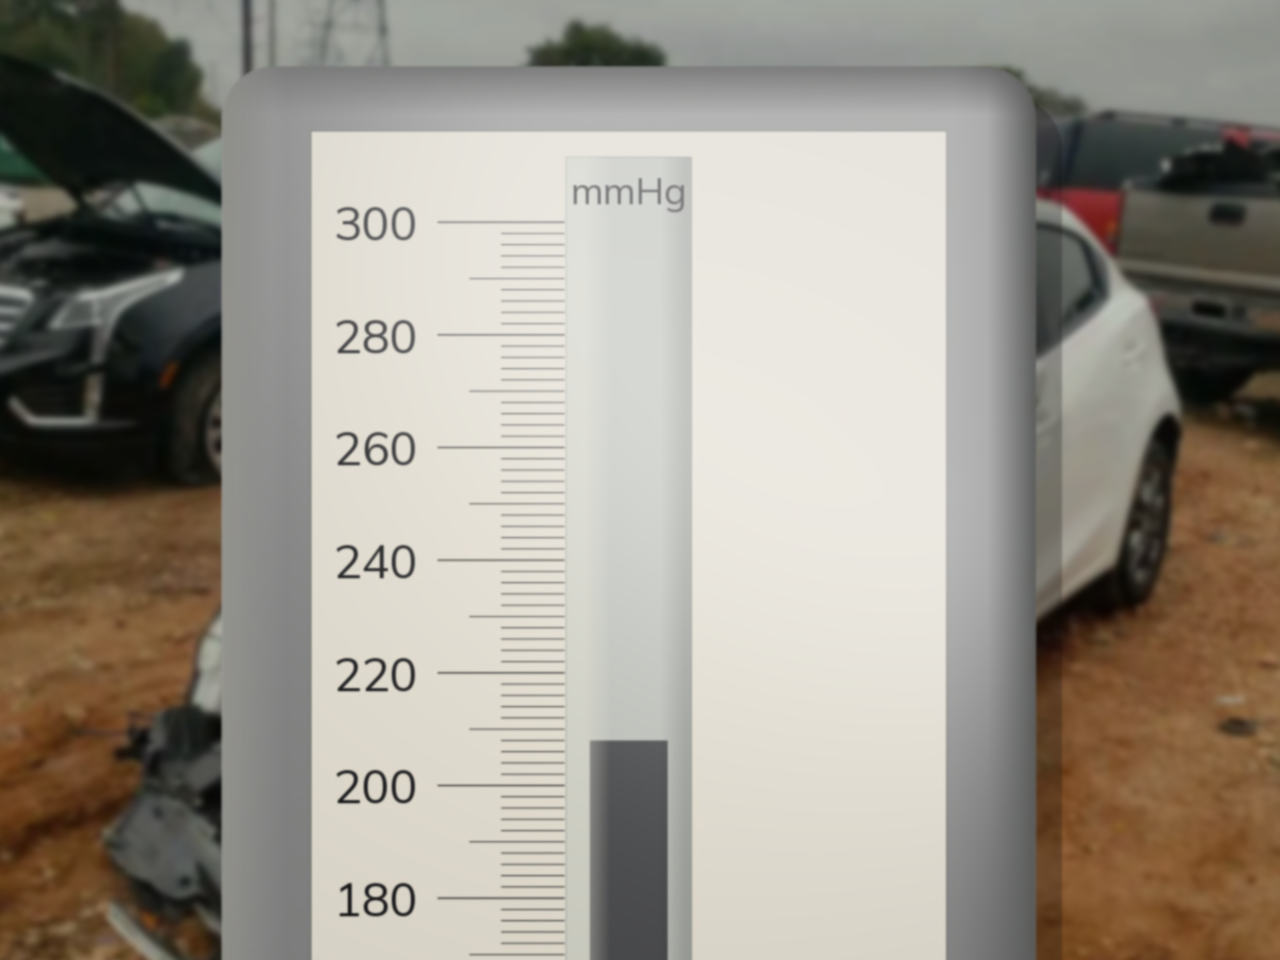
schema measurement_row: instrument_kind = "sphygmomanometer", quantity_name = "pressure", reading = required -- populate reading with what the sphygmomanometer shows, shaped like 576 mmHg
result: 208 mmHg
